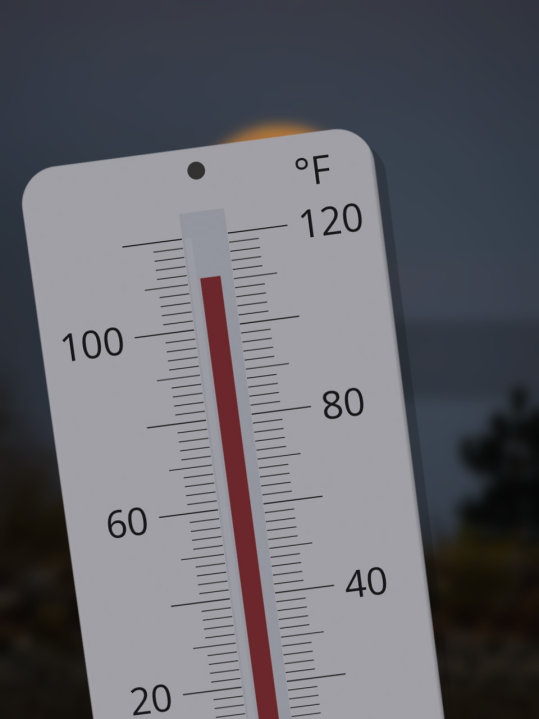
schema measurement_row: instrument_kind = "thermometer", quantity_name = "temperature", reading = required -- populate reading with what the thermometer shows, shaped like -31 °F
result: 111 °F
